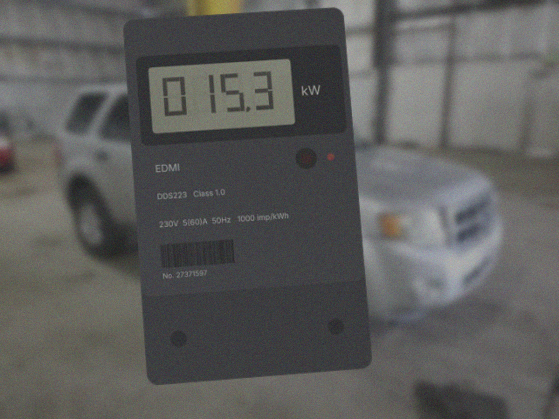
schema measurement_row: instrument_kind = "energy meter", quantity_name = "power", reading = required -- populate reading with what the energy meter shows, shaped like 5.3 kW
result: 15.3 kW
